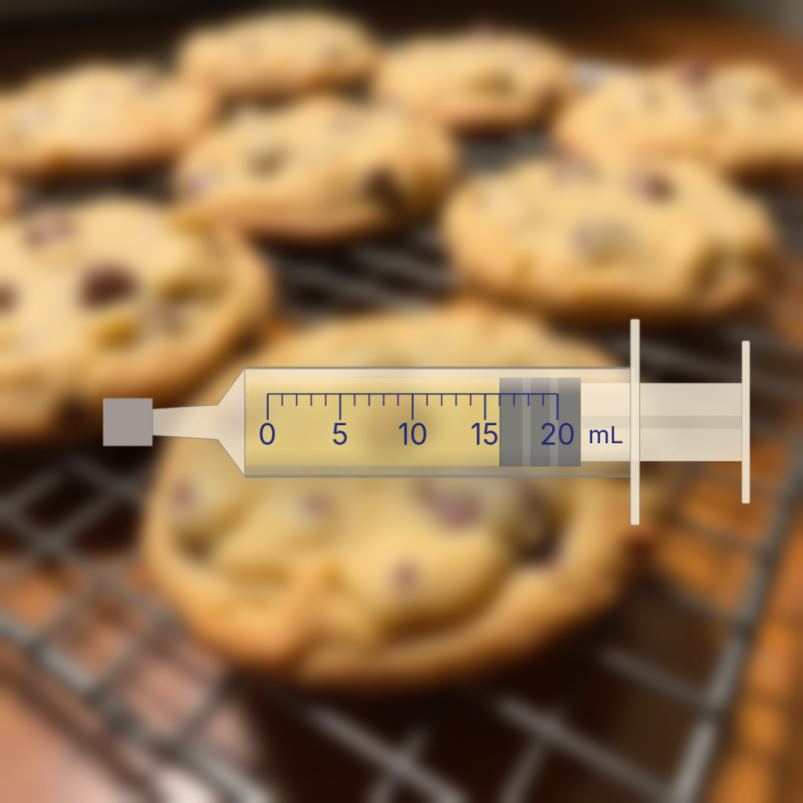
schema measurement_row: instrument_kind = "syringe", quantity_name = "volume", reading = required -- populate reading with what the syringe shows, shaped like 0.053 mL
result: 16 mL
